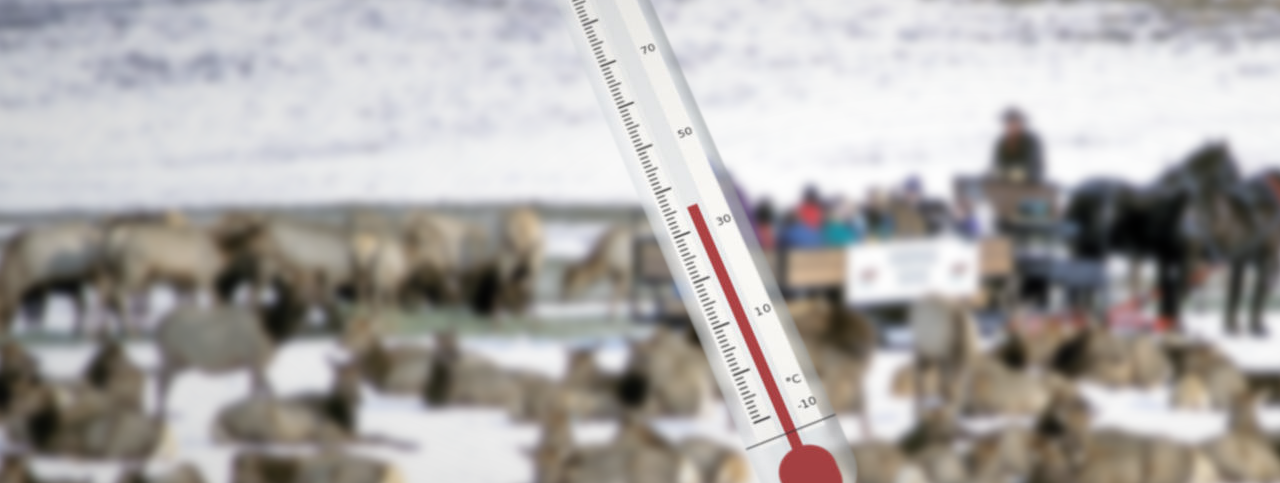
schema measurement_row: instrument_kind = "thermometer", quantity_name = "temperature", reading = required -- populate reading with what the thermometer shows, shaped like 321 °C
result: 35 °C
